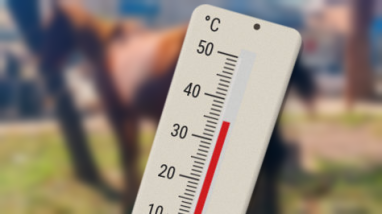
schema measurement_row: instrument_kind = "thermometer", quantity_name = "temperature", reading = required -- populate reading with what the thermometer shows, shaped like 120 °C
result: 35 °C
